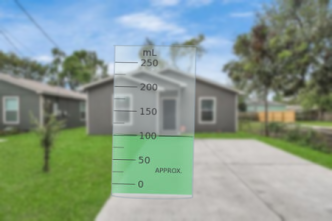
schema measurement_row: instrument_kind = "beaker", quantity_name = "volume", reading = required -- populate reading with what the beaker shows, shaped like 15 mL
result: 100 mL
